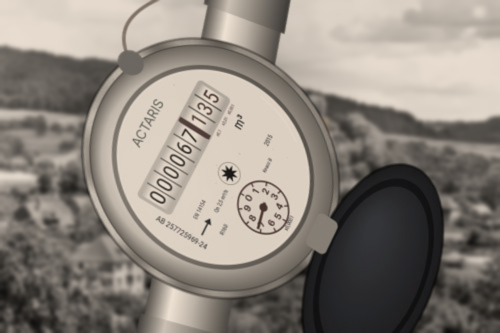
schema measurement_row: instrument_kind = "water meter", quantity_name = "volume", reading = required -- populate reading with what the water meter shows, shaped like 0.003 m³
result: 67.1357 m³
